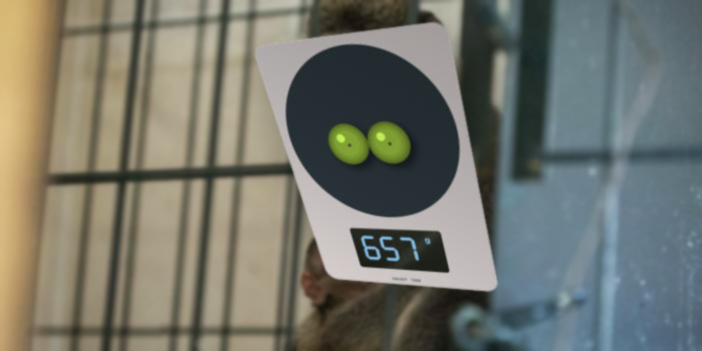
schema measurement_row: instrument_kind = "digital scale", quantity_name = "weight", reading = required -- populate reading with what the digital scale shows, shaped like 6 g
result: 657 g
